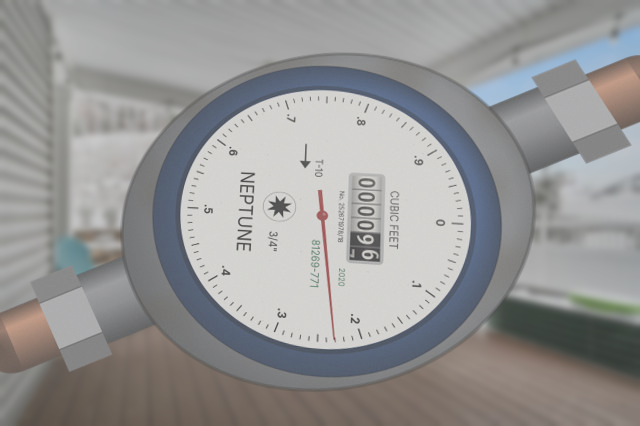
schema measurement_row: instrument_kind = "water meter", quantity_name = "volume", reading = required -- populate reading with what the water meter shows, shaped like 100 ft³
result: 96.23 ft³
